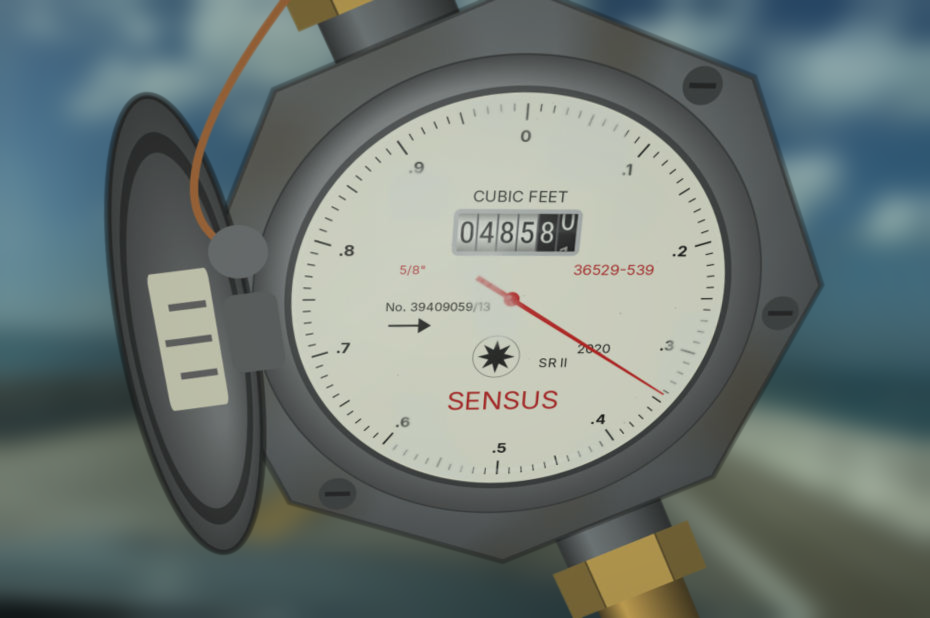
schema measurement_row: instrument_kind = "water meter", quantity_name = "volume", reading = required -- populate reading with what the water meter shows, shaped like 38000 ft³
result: 48580.34 ft³
